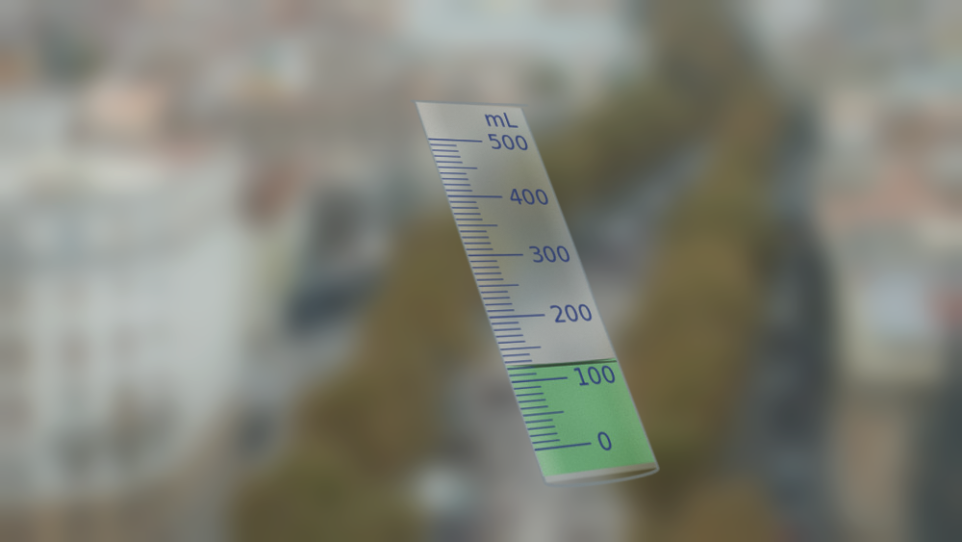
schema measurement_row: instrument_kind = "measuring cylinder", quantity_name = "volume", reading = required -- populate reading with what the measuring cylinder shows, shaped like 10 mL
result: 120 mL
